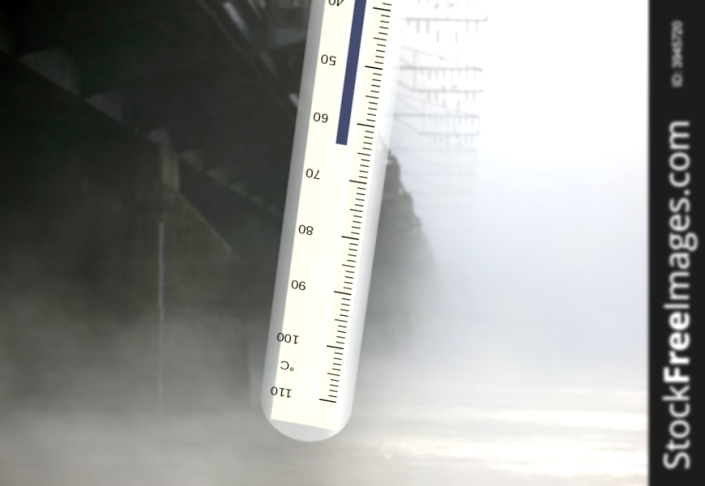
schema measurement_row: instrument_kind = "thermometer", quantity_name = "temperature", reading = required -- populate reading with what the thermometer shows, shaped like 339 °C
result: 64 °C
